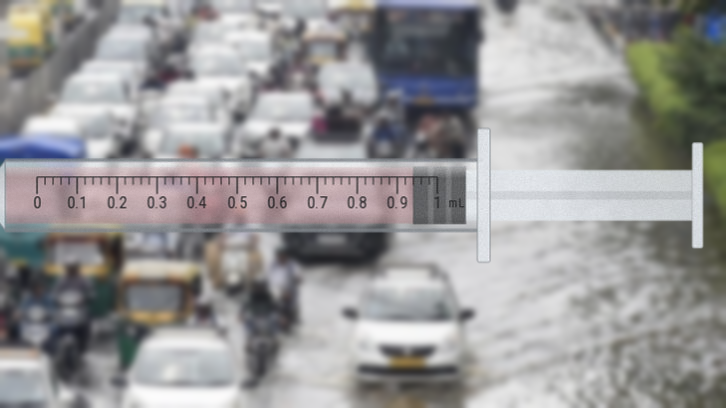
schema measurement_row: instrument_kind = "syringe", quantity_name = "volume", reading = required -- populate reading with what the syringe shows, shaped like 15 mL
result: 0.94 mL
